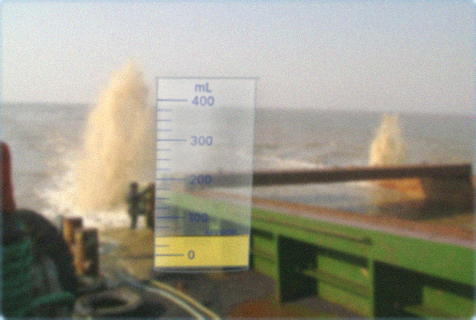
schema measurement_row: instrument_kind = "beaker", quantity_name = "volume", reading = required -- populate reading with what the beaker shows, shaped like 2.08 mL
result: 50 mL
